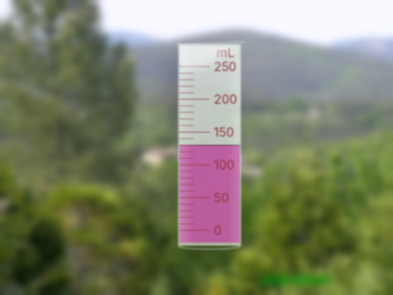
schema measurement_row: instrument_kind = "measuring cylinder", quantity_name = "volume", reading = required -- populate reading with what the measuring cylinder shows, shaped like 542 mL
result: 130 mL
